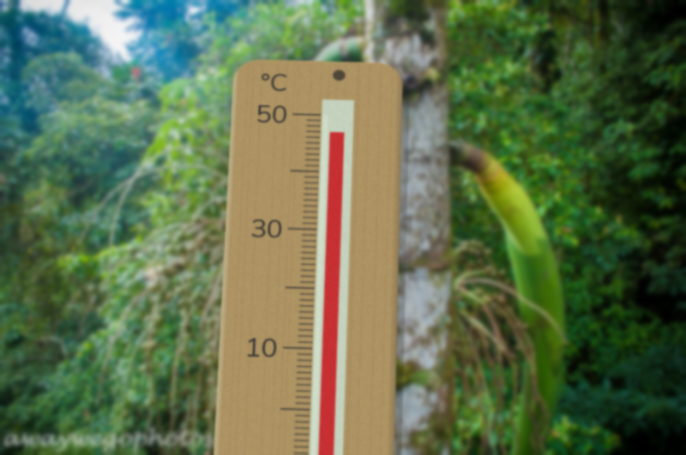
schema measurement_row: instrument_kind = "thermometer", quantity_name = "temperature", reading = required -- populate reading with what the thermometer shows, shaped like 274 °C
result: 47 °C
